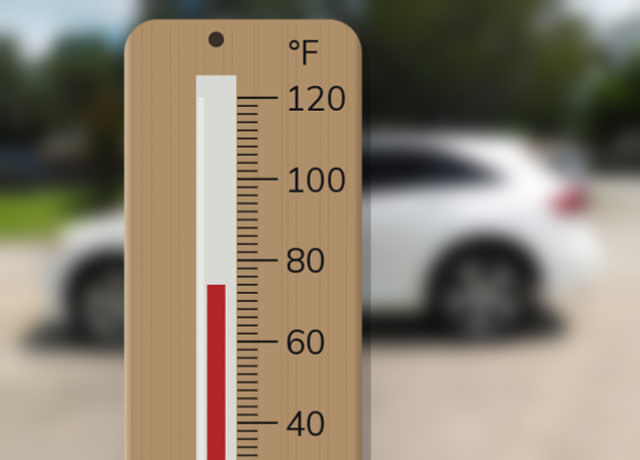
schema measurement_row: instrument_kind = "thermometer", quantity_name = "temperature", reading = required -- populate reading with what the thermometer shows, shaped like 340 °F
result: 74 °F
